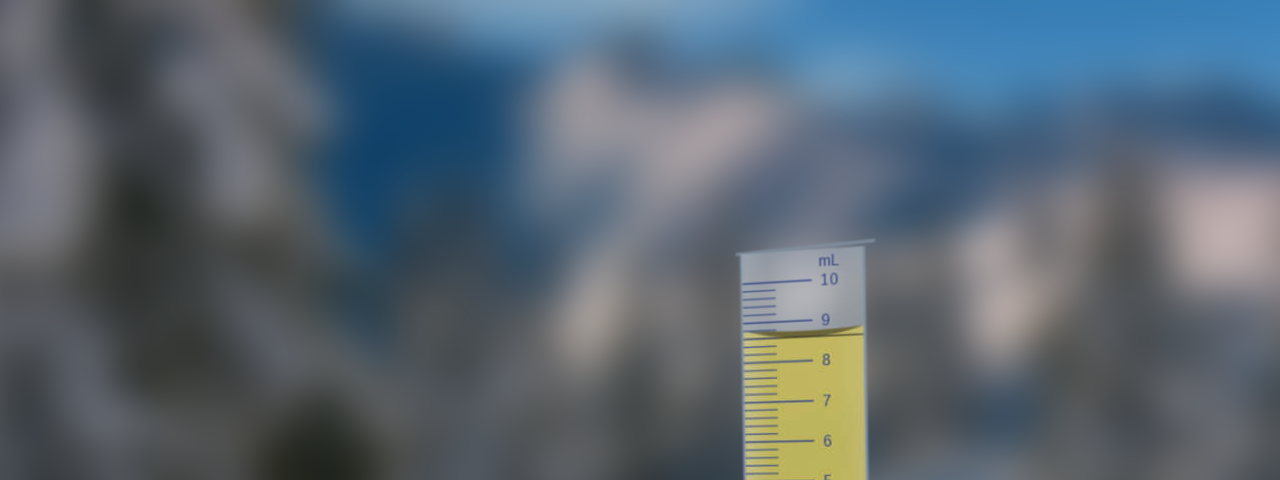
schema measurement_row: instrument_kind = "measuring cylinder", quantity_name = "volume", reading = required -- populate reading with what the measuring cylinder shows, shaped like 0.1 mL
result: 8.6 mL
